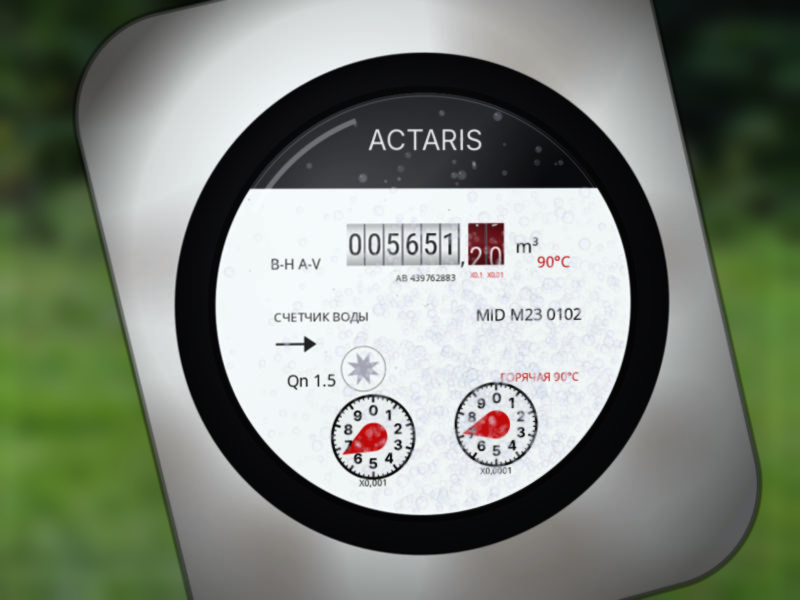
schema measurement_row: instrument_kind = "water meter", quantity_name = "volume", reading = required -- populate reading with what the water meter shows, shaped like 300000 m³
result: 5651.1967 m³
